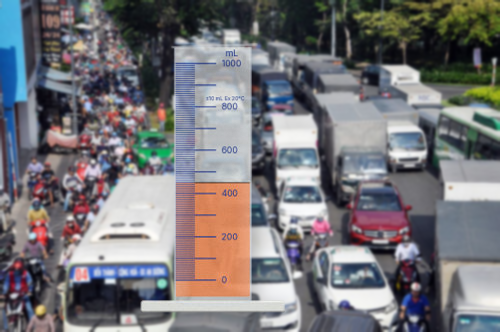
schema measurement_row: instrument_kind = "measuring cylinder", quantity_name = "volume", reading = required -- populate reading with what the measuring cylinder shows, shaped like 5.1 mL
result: 450 mL
